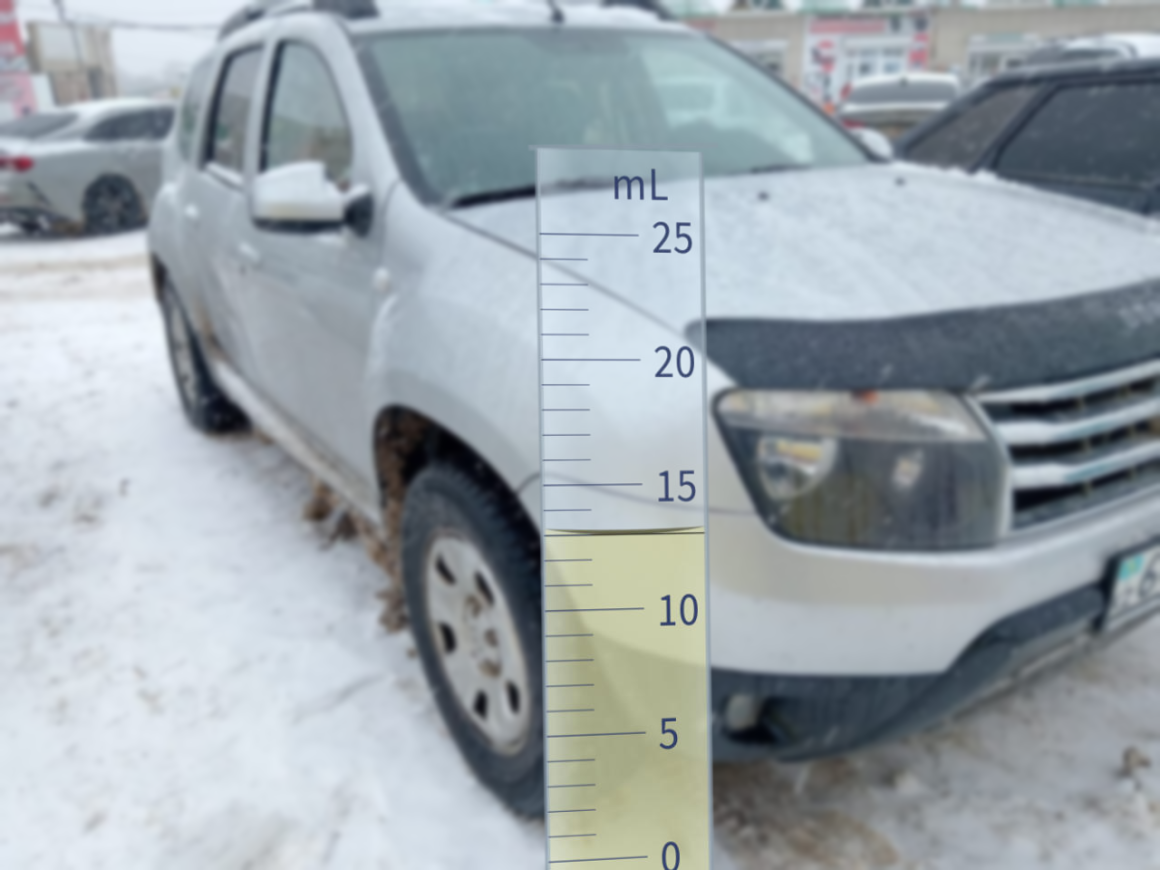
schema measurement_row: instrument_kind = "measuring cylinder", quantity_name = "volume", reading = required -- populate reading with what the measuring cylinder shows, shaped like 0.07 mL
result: 13 mL
